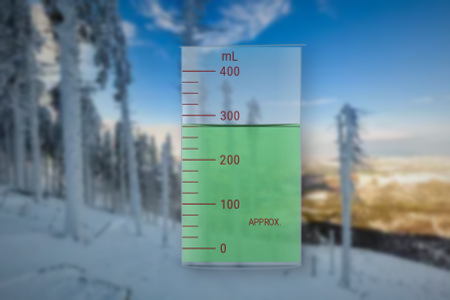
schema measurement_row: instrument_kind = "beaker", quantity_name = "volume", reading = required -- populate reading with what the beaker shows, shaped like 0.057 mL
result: 275 mL
